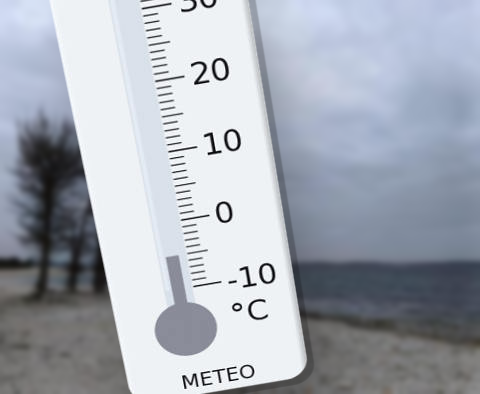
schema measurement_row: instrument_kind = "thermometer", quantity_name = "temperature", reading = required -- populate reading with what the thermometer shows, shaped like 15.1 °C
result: -5 °C
